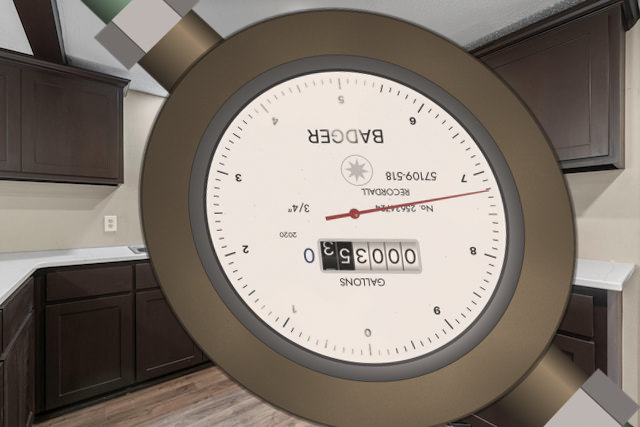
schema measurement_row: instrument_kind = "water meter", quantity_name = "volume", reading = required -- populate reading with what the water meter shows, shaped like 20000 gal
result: 3527.2 gal
